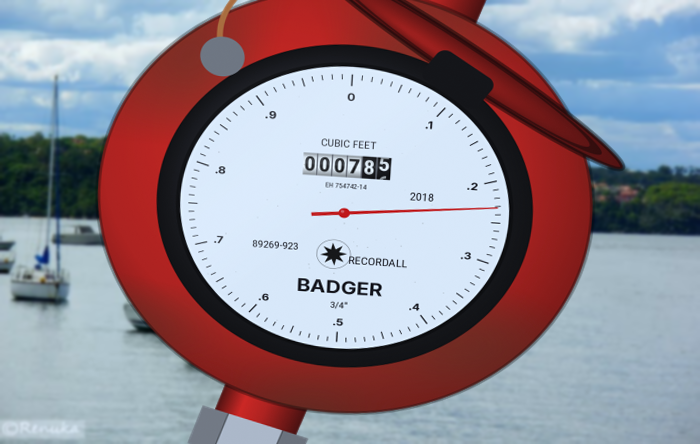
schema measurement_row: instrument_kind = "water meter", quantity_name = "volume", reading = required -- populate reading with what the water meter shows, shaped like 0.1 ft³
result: 785.23 ft³
